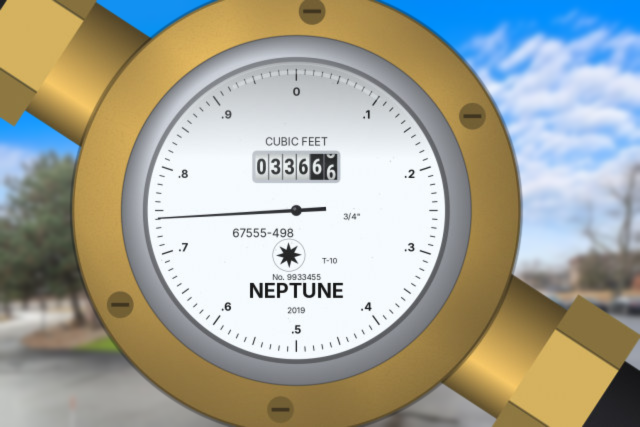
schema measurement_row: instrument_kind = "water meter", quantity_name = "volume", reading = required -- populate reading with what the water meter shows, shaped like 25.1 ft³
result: 33665.74 ft³
